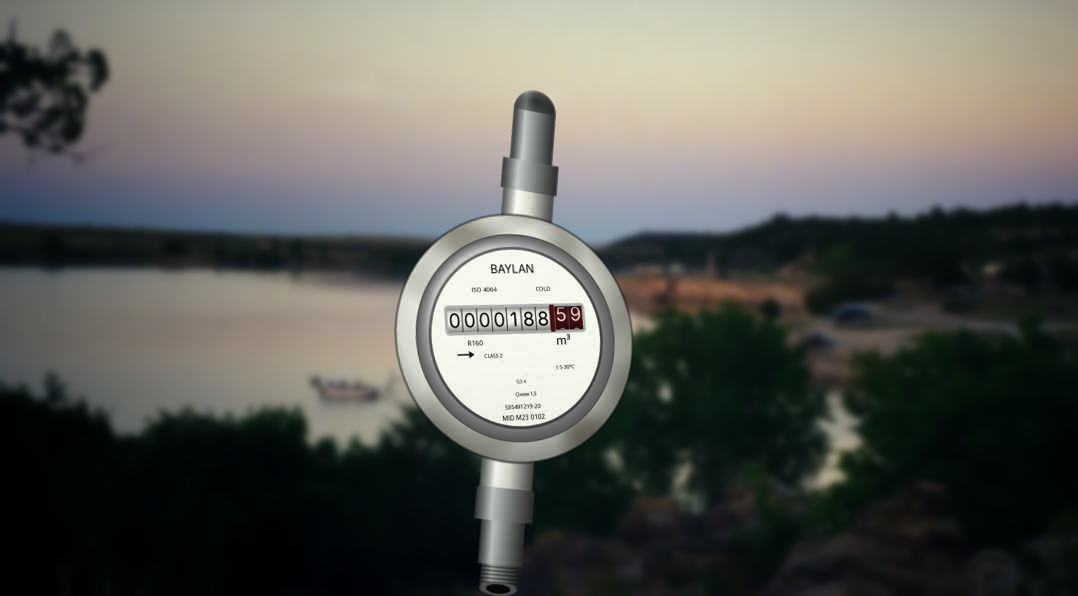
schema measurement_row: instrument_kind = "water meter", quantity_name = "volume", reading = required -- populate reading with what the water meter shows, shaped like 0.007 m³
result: 188.59 m³
